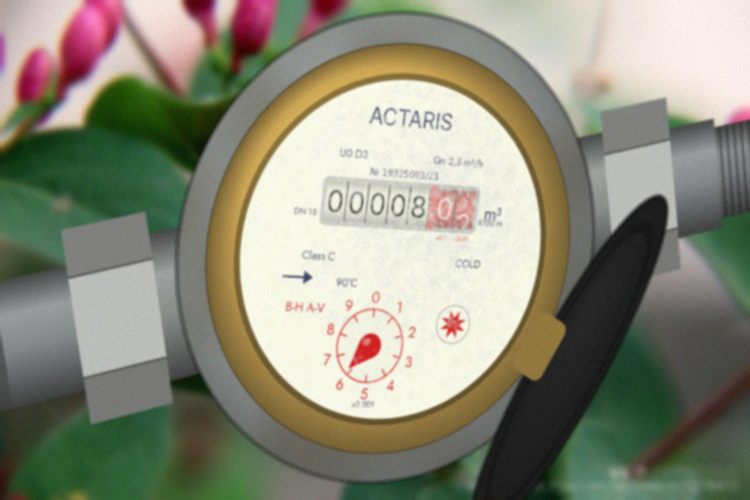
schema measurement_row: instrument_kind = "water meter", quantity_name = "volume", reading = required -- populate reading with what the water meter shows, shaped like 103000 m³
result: 8.016 m³
